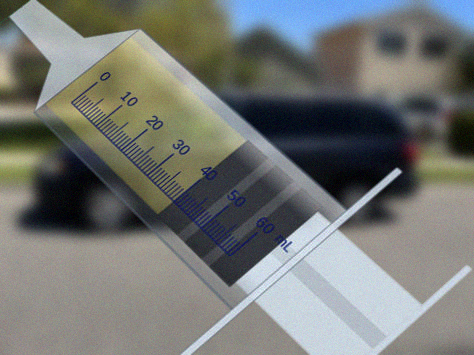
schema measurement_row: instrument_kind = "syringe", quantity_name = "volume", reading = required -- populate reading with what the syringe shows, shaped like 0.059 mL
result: 40 mL
